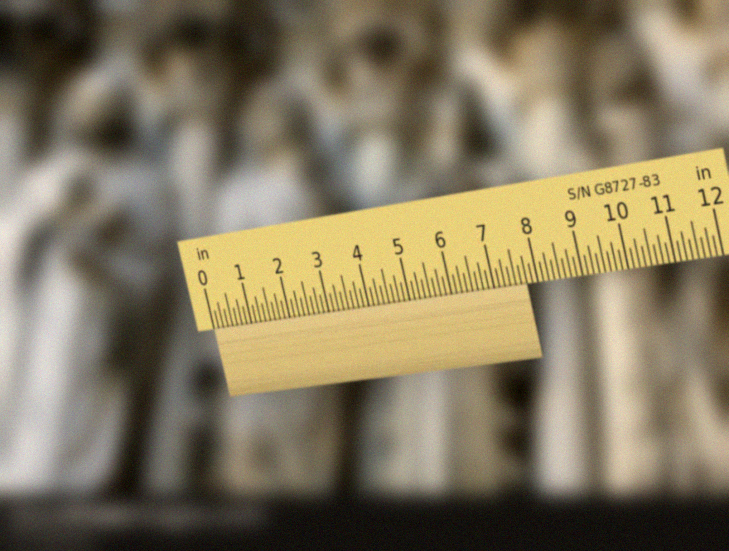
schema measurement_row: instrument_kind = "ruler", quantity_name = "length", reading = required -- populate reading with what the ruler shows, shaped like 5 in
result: 7.75 in
